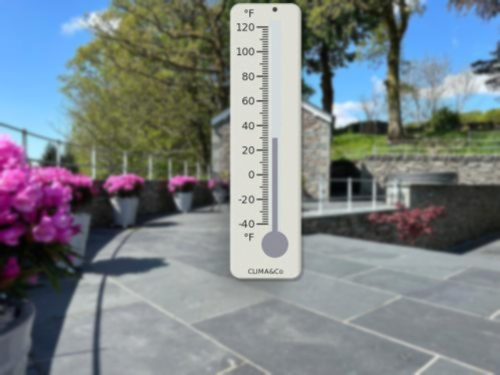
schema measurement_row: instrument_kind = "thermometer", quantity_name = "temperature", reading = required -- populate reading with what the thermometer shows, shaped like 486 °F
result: 30 °F
